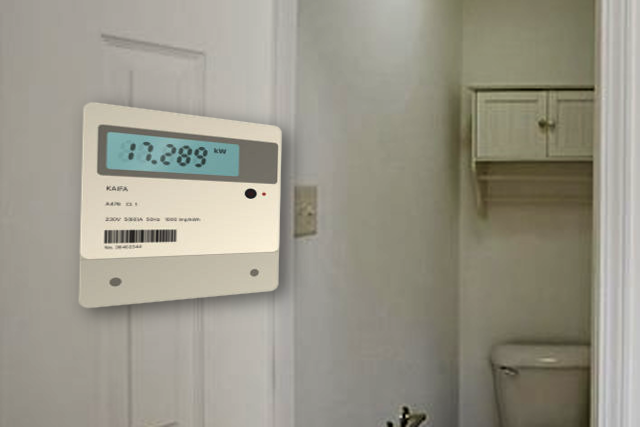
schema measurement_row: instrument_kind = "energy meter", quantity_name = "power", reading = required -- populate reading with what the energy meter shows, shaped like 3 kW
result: 17.289 kW
